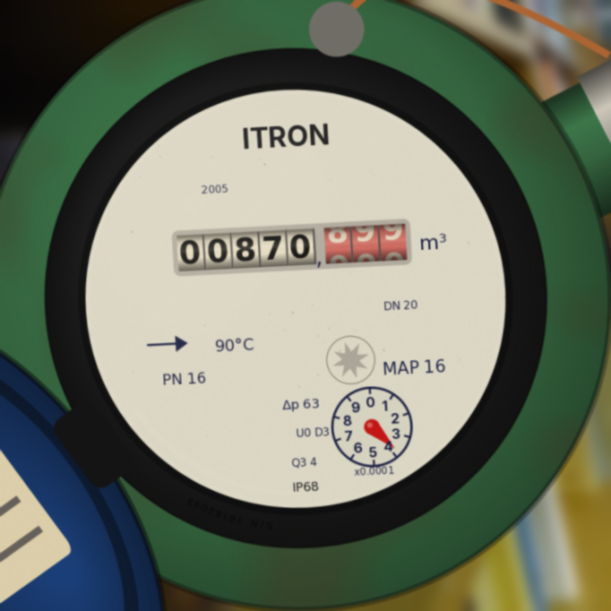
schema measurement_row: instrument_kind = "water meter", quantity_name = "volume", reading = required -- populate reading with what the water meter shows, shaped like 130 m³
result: 870.8993 m³
